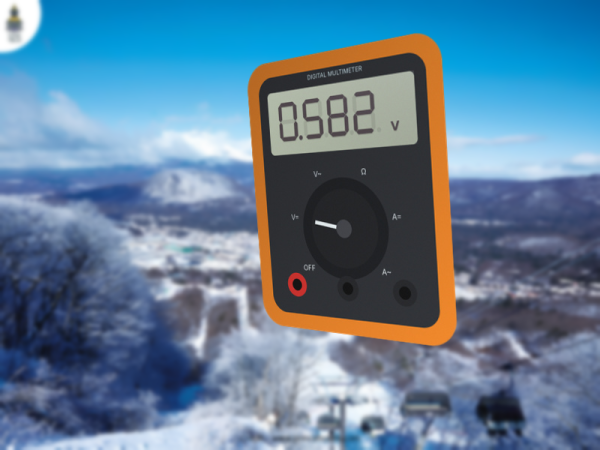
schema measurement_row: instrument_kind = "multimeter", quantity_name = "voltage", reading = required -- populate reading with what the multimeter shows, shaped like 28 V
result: 0.582 V
